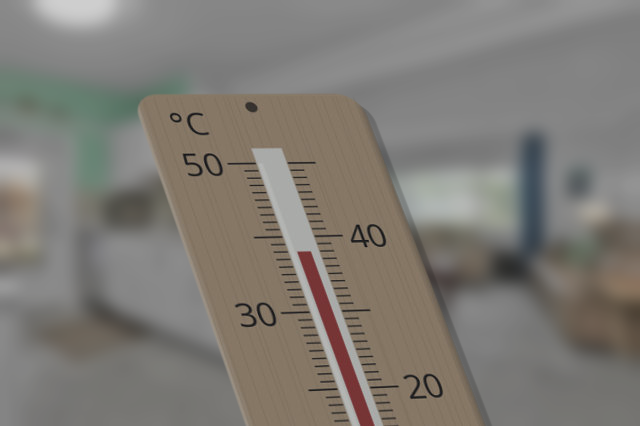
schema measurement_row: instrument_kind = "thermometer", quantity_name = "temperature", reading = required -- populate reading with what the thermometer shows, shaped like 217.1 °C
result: 38 °C
